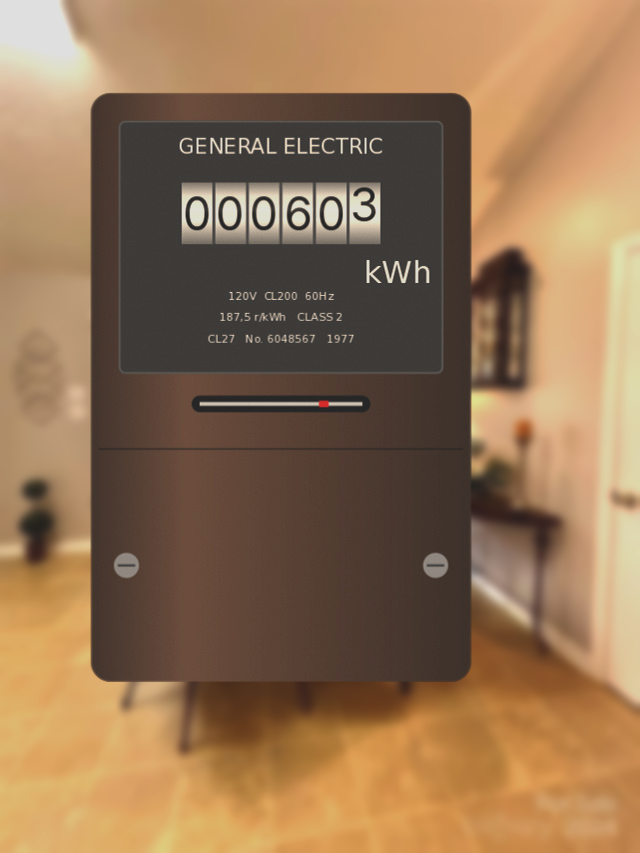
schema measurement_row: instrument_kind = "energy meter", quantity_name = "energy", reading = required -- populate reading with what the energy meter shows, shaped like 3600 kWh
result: 603 kWh
